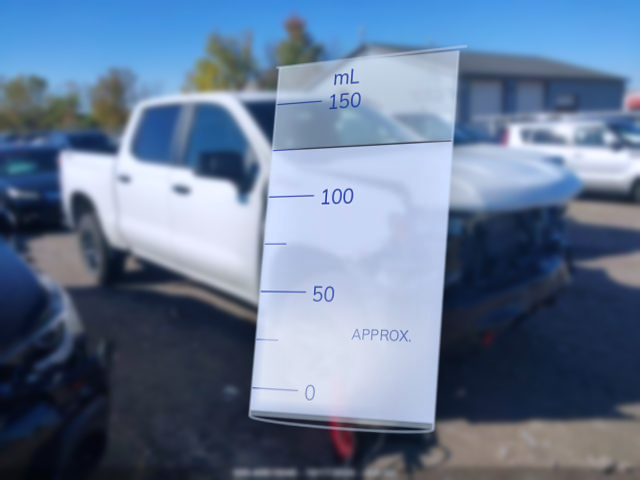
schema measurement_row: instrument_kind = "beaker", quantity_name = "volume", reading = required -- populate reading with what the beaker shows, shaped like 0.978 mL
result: 125 mL
